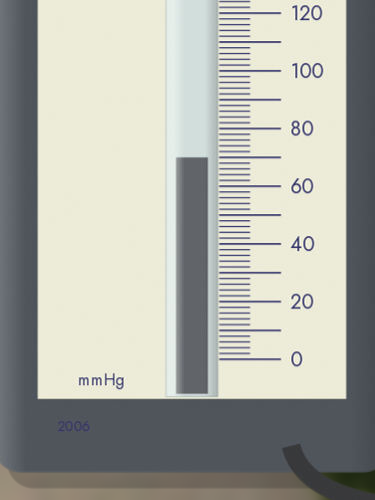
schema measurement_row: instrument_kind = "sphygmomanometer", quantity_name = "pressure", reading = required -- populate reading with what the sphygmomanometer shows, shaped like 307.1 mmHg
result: 70 mmHg
